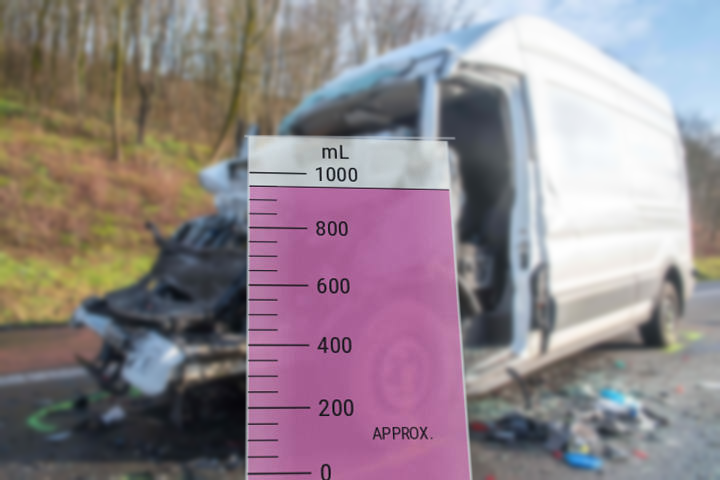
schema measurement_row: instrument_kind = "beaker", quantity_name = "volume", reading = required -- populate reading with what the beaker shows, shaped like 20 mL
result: 950 mL
